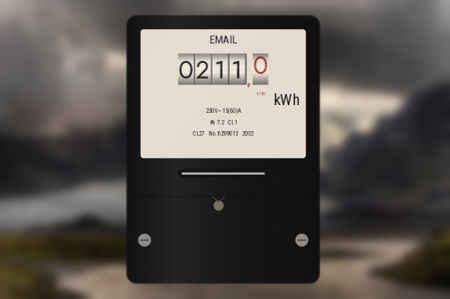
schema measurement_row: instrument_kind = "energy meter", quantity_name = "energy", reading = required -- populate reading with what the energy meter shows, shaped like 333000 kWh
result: 211.0 kWh
